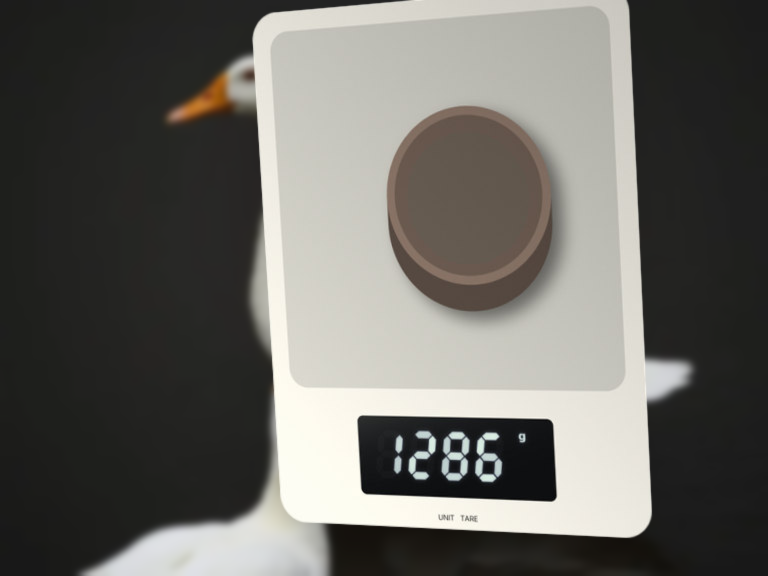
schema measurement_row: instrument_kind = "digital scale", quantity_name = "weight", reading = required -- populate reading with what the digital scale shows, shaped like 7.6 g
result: 1286 g
